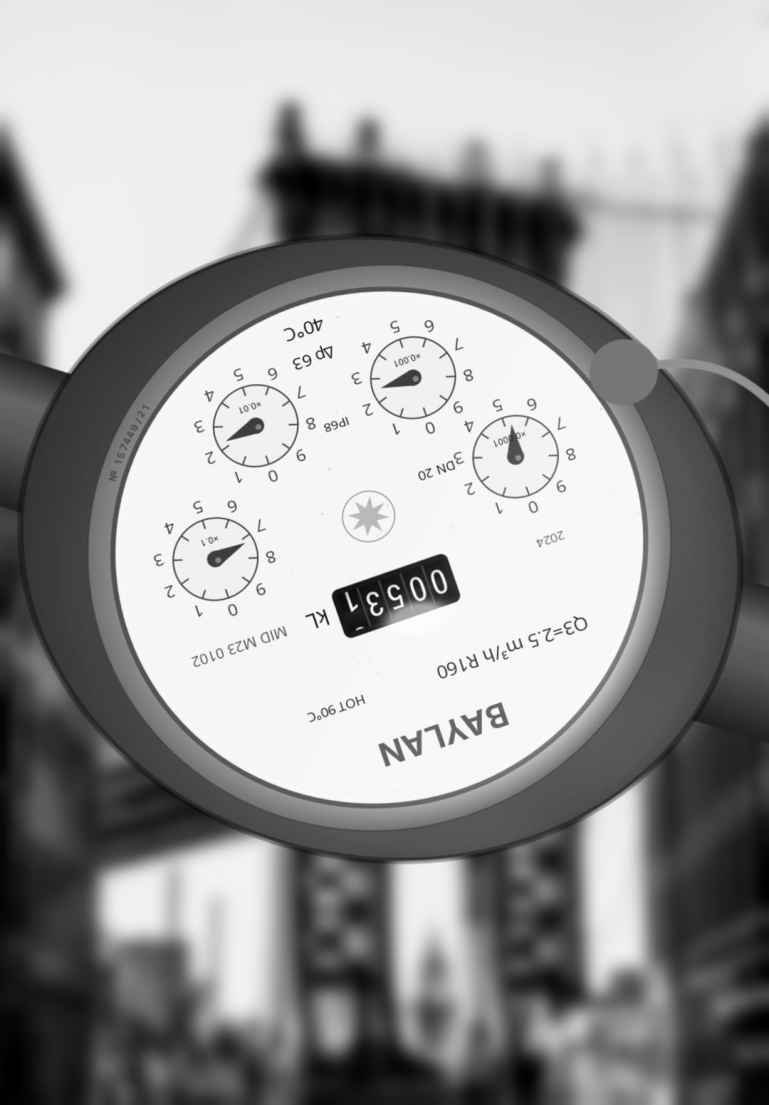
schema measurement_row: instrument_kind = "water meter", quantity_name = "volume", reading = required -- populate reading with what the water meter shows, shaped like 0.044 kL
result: 530.7225 kL
